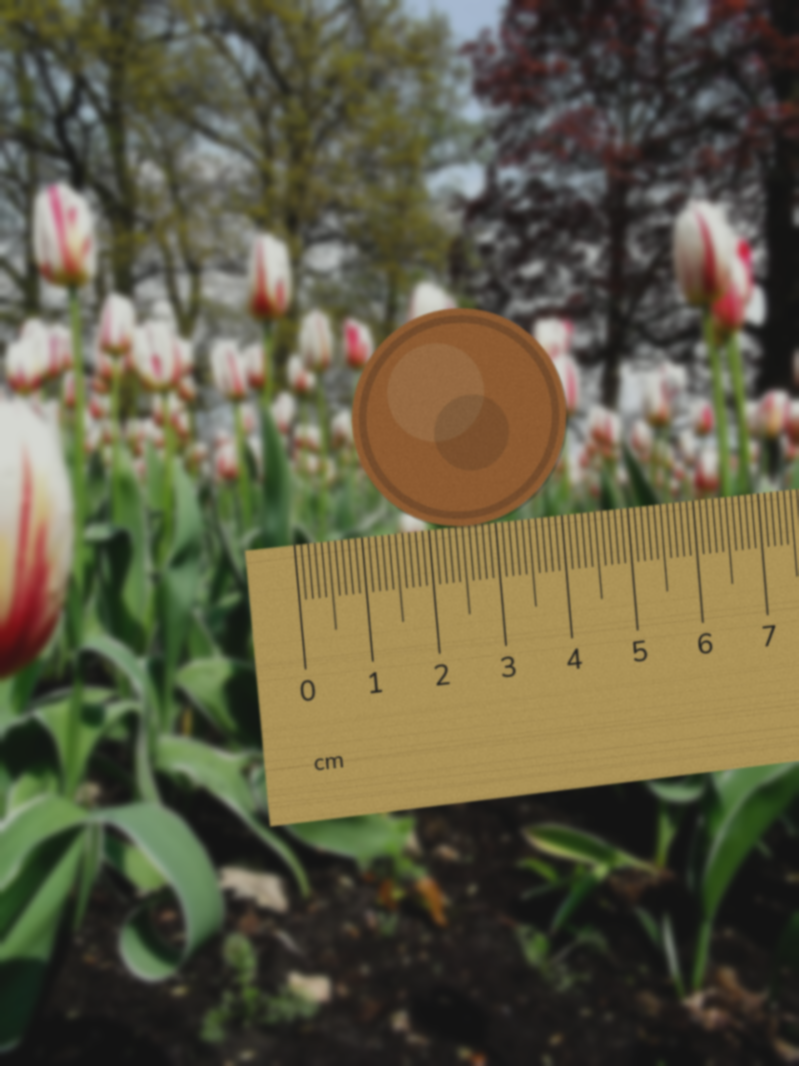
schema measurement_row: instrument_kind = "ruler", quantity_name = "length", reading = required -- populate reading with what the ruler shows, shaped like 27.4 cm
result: 3.2 cm
